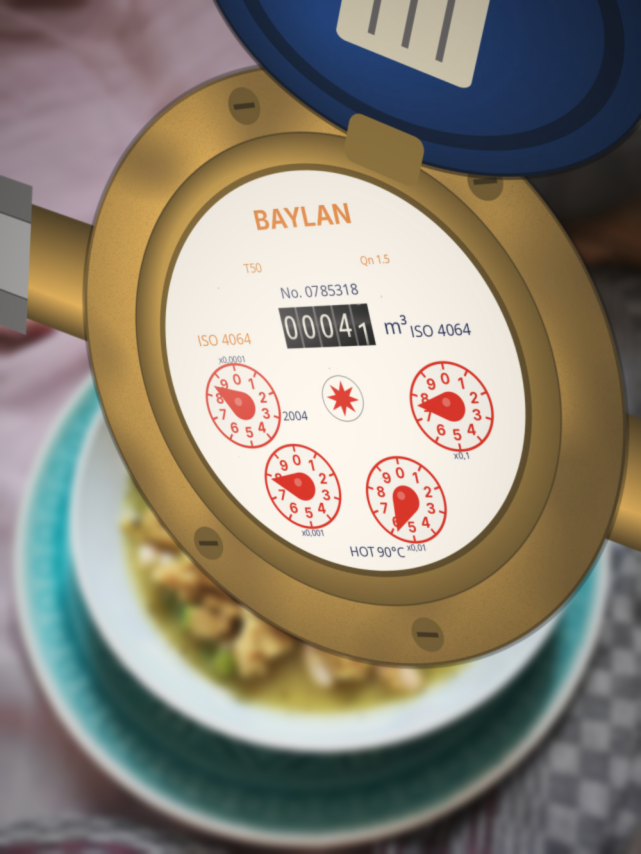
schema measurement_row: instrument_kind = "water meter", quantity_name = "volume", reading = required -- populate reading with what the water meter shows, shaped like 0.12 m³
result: 40.7578 m³
